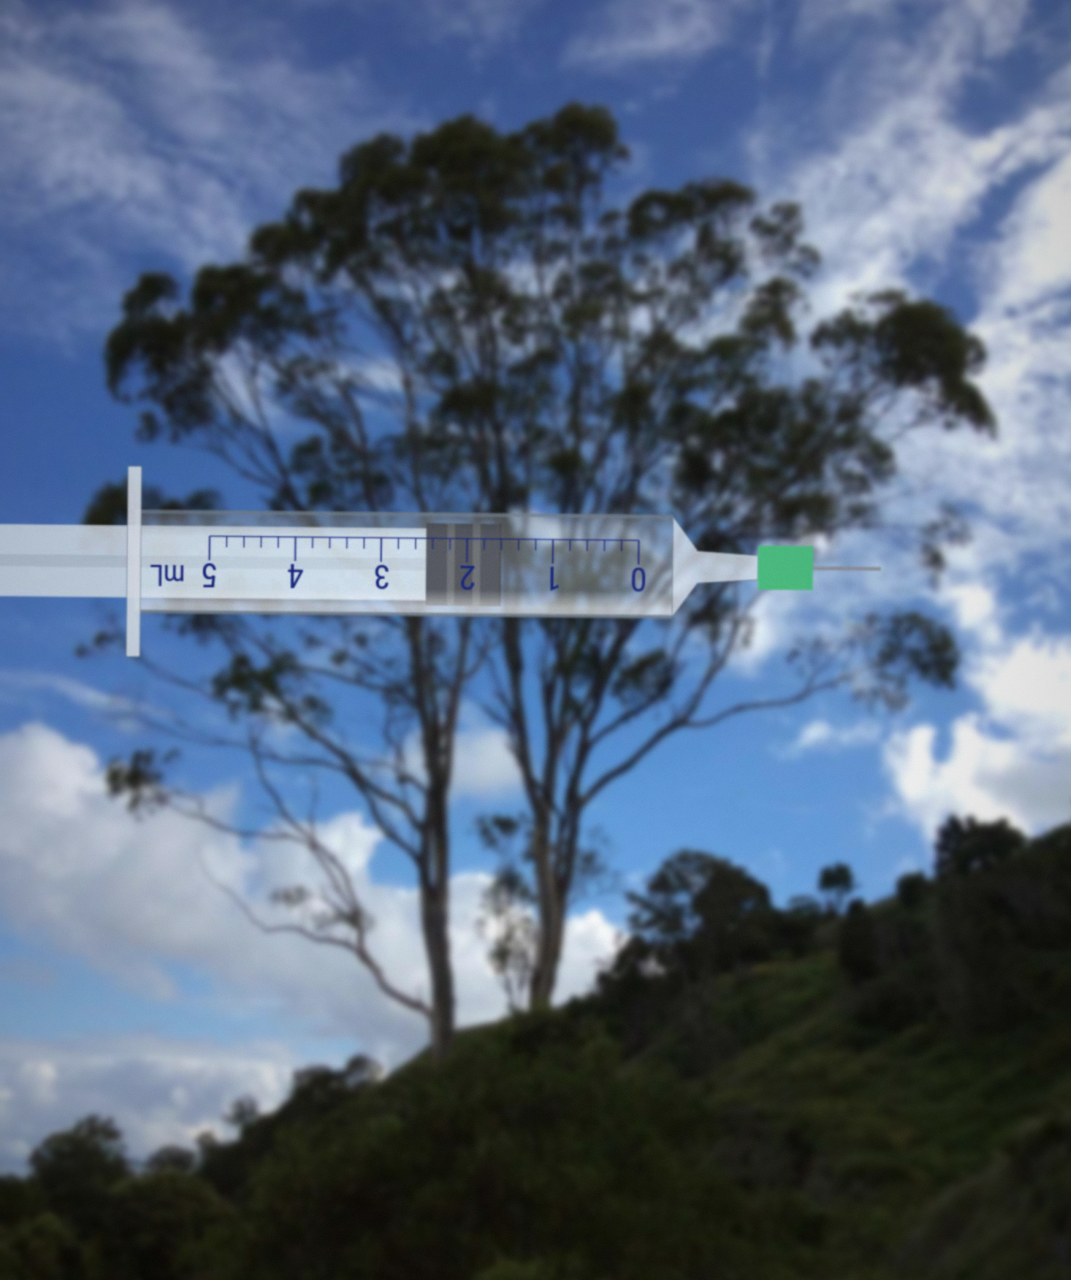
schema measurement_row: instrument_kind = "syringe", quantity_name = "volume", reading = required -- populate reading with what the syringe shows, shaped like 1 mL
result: 1.6 mL
